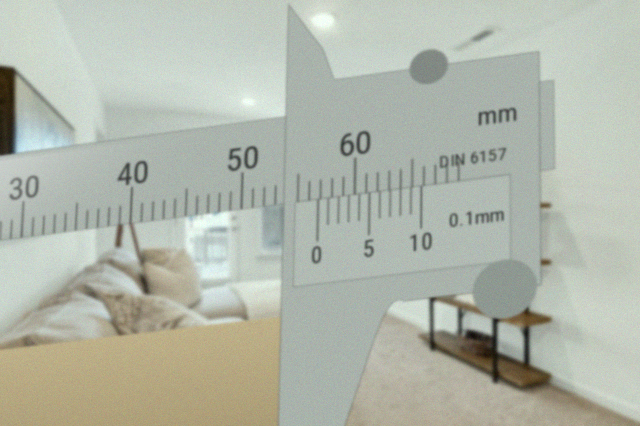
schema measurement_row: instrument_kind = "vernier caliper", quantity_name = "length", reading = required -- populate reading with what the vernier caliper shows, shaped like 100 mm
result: 56.8 mm
